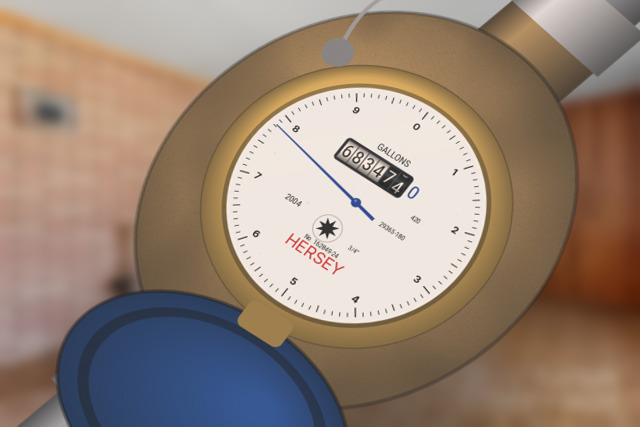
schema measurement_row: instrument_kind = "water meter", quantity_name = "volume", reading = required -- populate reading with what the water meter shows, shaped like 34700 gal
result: 6834737.8 gal
